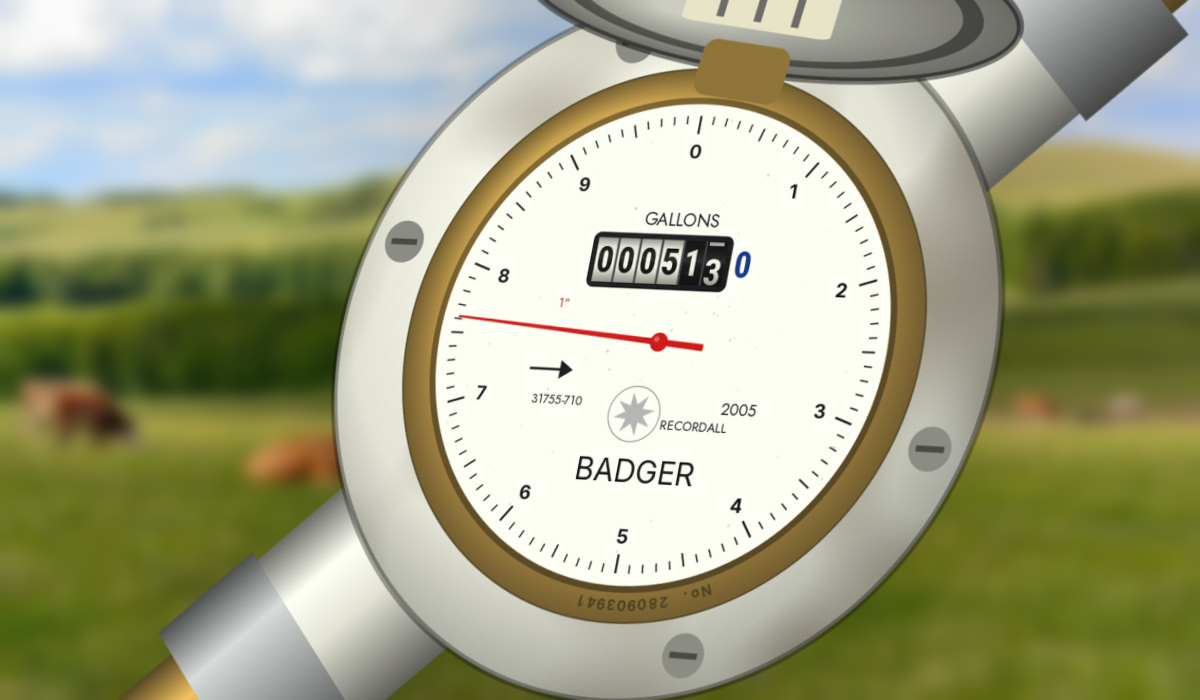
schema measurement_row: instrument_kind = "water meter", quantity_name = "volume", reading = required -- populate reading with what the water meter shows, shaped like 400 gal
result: 5127.6 gal
